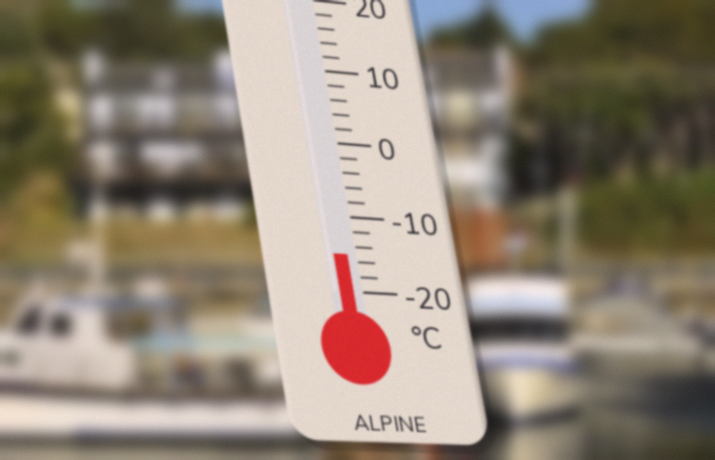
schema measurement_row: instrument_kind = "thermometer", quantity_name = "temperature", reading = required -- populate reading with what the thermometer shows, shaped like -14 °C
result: -15 °C
